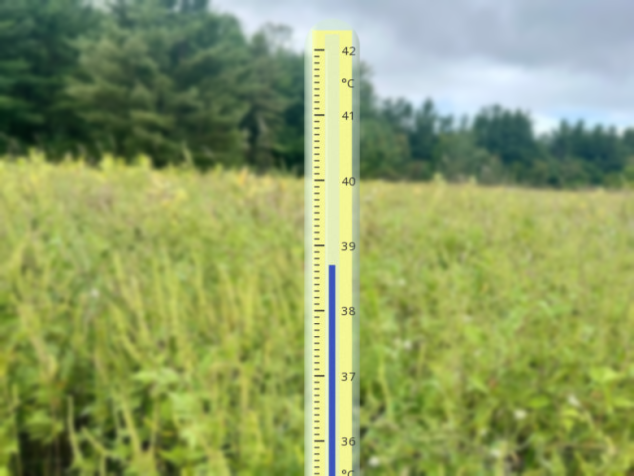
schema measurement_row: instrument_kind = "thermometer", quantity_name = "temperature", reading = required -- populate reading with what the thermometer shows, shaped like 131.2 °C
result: 38.7 °C
